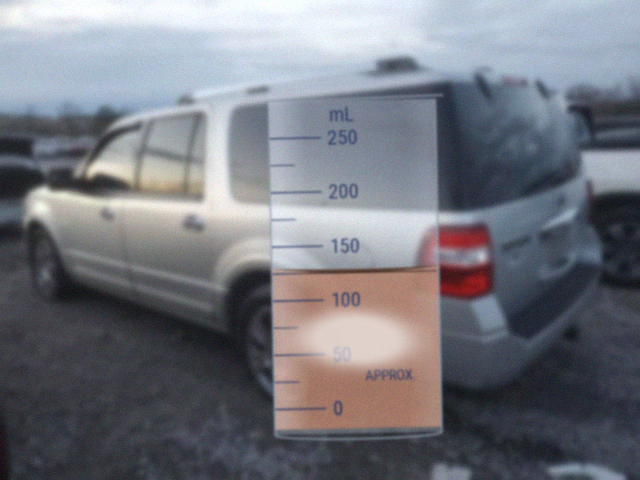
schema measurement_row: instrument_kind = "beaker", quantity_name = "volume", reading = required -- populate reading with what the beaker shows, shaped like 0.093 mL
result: 125 mL
